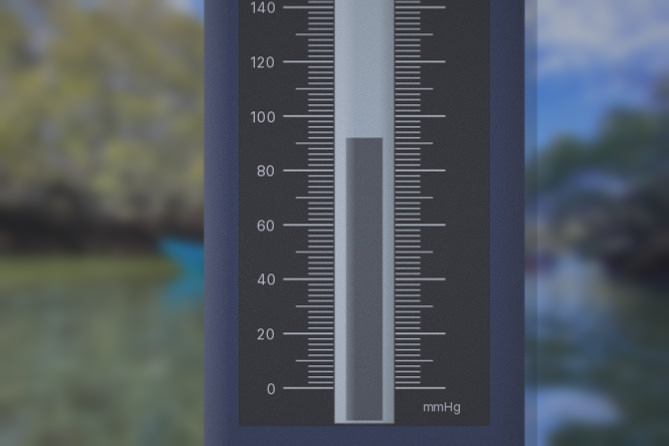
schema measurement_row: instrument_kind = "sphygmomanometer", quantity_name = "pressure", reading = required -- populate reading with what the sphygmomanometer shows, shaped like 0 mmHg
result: 92 mmHg
